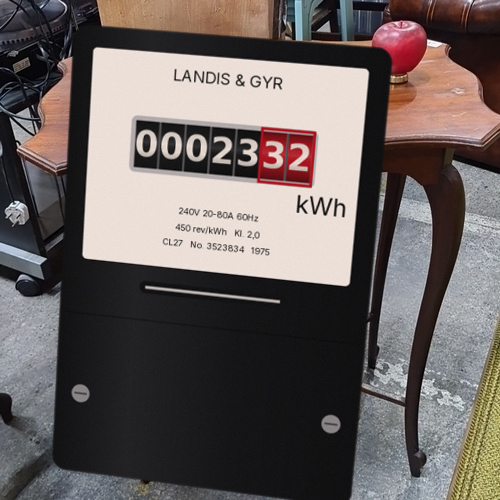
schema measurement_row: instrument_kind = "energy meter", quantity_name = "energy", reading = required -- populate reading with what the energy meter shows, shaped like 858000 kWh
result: 23.32 kWh
